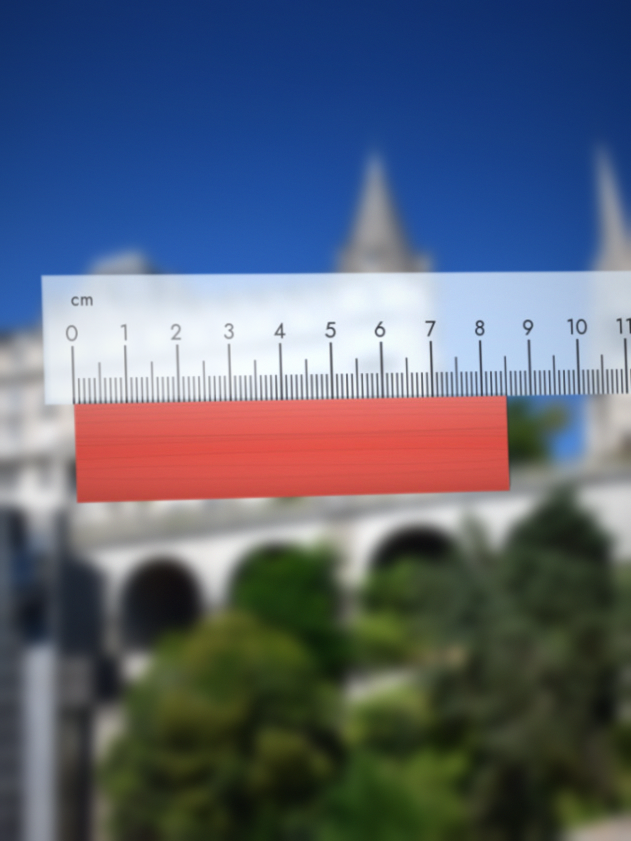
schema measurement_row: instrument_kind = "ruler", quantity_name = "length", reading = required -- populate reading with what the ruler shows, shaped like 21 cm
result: 8.5 cm
